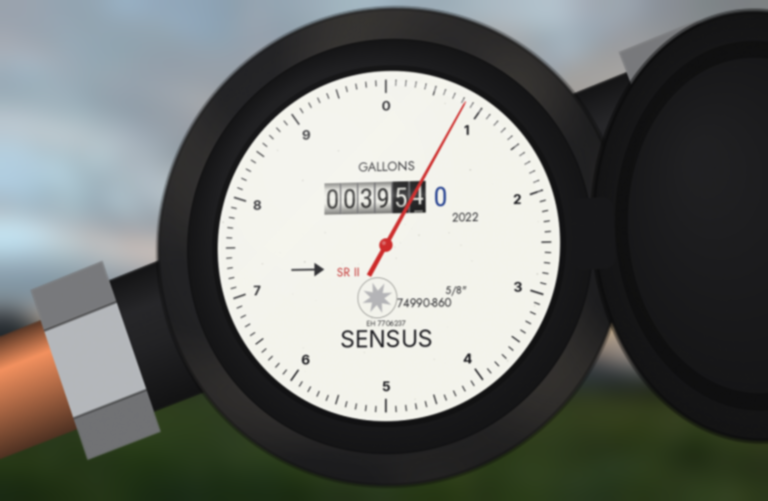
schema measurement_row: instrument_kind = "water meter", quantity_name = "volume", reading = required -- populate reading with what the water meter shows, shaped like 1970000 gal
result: 39540.8 gal
